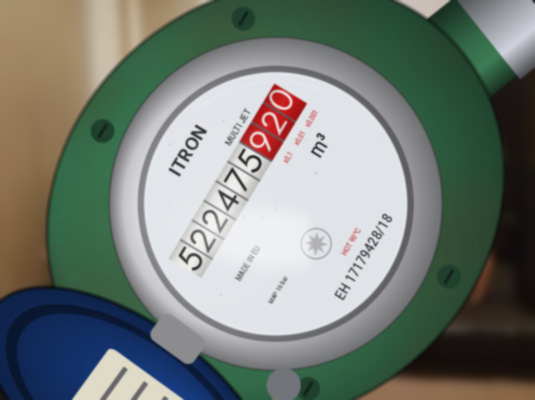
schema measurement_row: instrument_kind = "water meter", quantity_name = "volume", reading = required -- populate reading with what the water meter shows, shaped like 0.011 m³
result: 522475.920 m³
